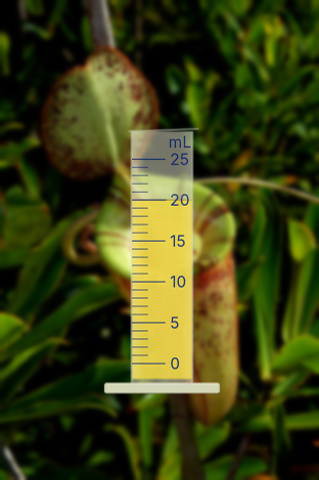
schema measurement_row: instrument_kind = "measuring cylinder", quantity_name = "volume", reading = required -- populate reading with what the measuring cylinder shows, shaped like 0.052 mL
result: 20 mL
